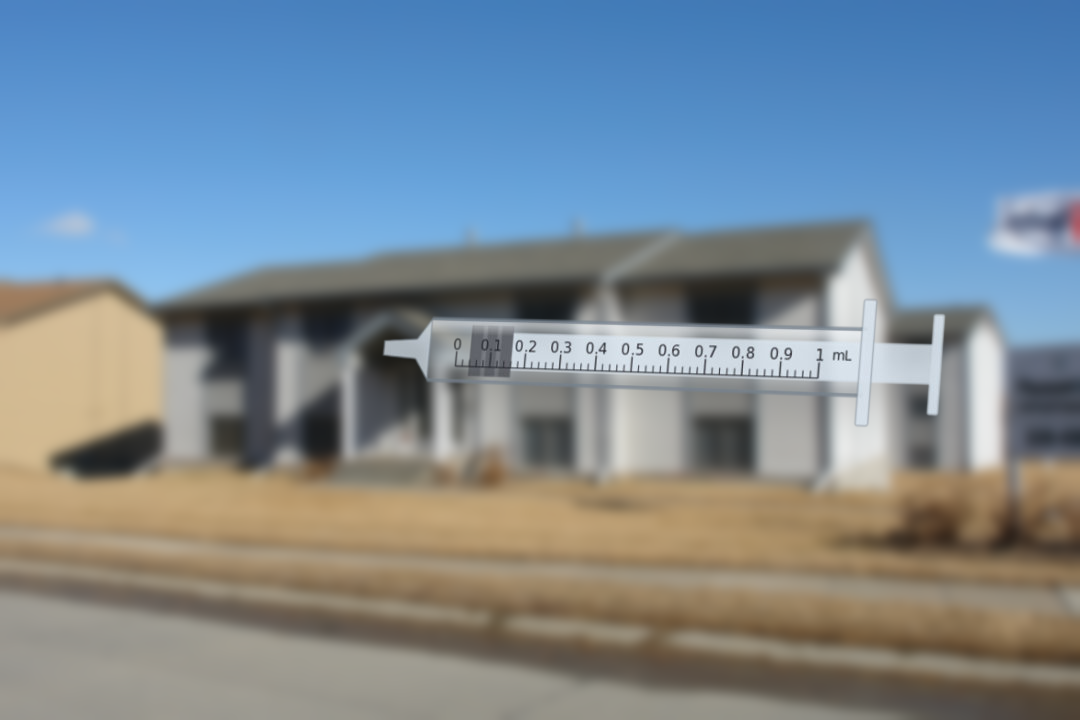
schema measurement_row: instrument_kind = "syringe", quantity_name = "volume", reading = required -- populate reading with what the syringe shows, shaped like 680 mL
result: 0.04 mL
